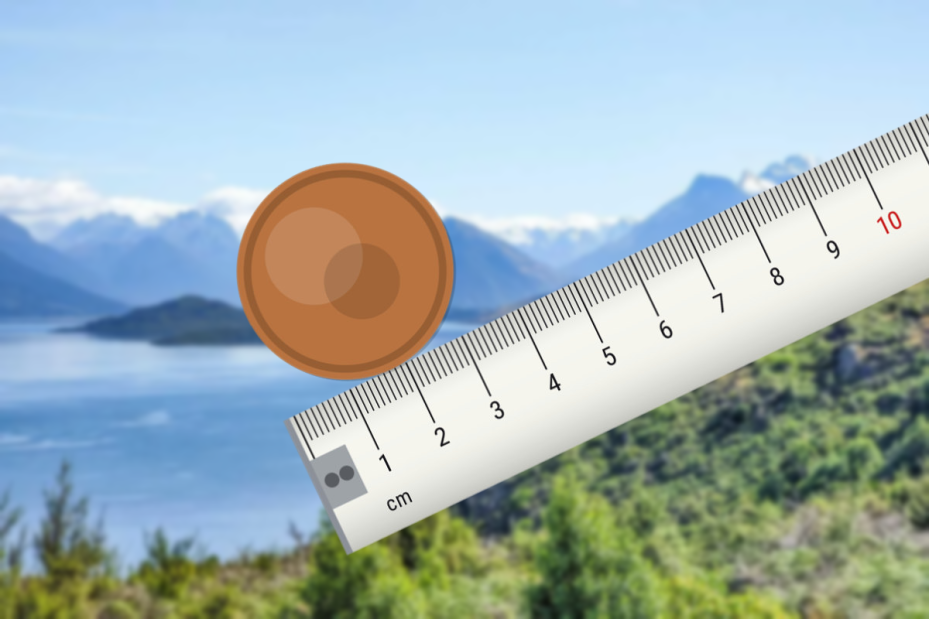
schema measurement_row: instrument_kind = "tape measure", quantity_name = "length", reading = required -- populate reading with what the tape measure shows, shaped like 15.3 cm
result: 3.5 cm
